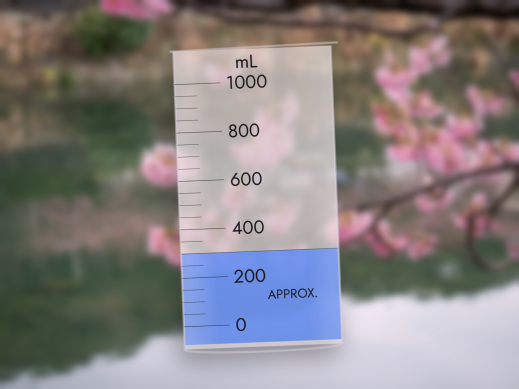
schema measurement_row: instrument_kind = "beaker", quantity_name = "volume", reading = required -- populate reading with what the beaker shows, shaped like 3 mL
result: 300 mL
